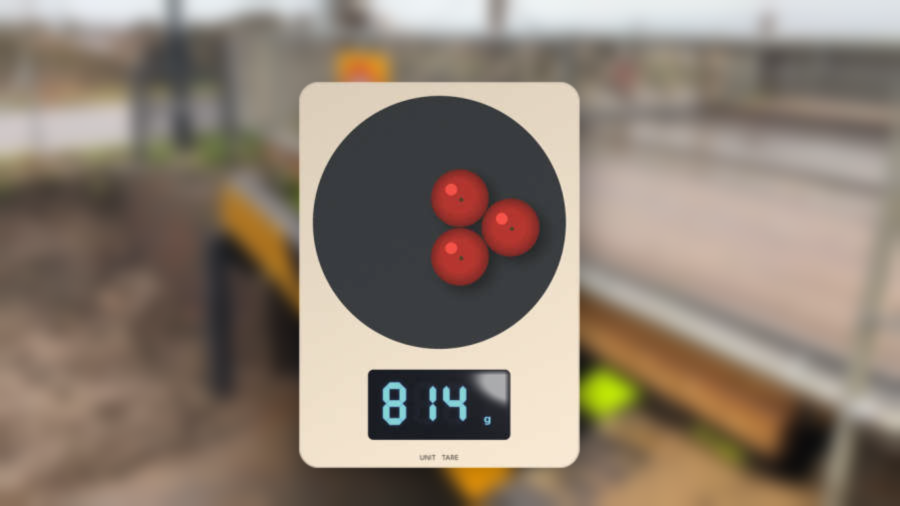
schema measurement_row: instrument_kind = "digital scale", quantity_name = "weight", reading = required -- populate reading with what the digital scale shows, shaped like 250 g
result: 814 g
